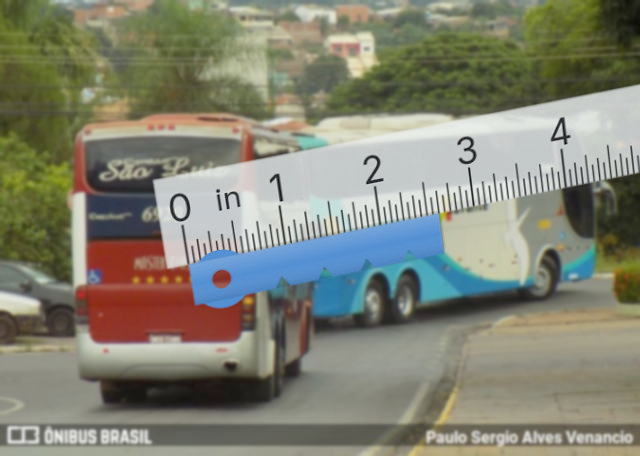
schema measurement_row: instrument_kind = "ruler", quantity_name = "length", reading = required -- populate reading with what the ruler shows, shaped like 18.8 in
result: 2.625 in
